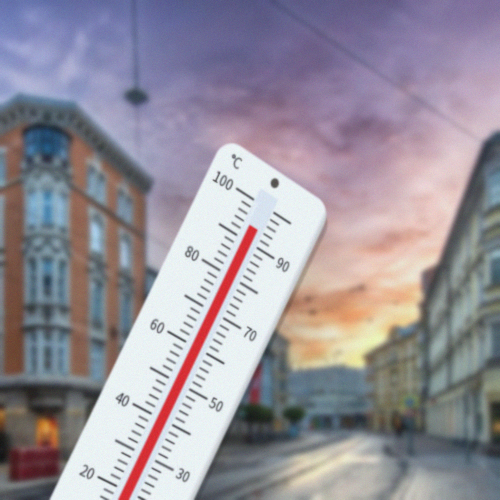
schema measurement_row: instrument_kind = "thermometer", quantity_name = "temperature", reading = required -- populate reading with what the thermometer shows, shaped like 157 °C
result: 94 °C
